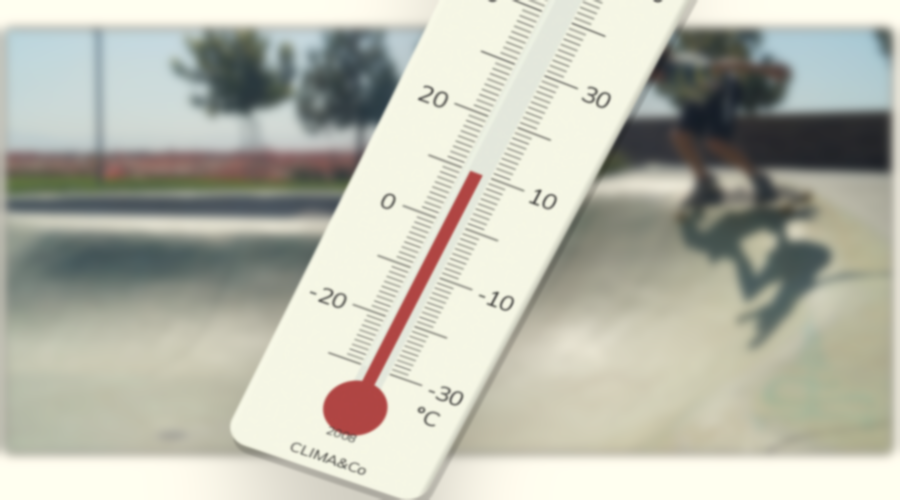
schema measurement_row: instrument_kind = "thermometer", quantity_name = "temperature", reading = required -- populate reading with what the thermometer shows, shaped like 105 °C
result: 10 °C
